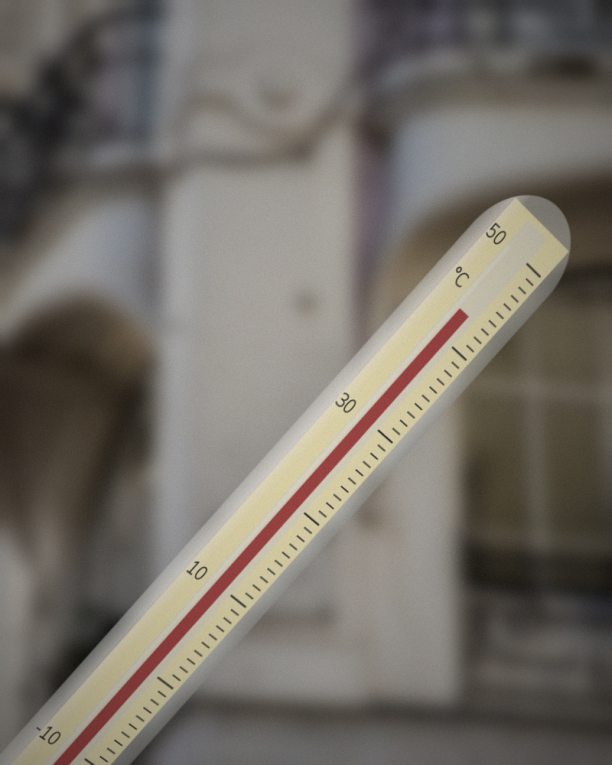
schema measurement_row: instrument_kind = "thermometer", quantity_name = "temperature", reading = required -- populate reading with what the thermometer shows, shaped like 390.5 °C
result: 43 °C
